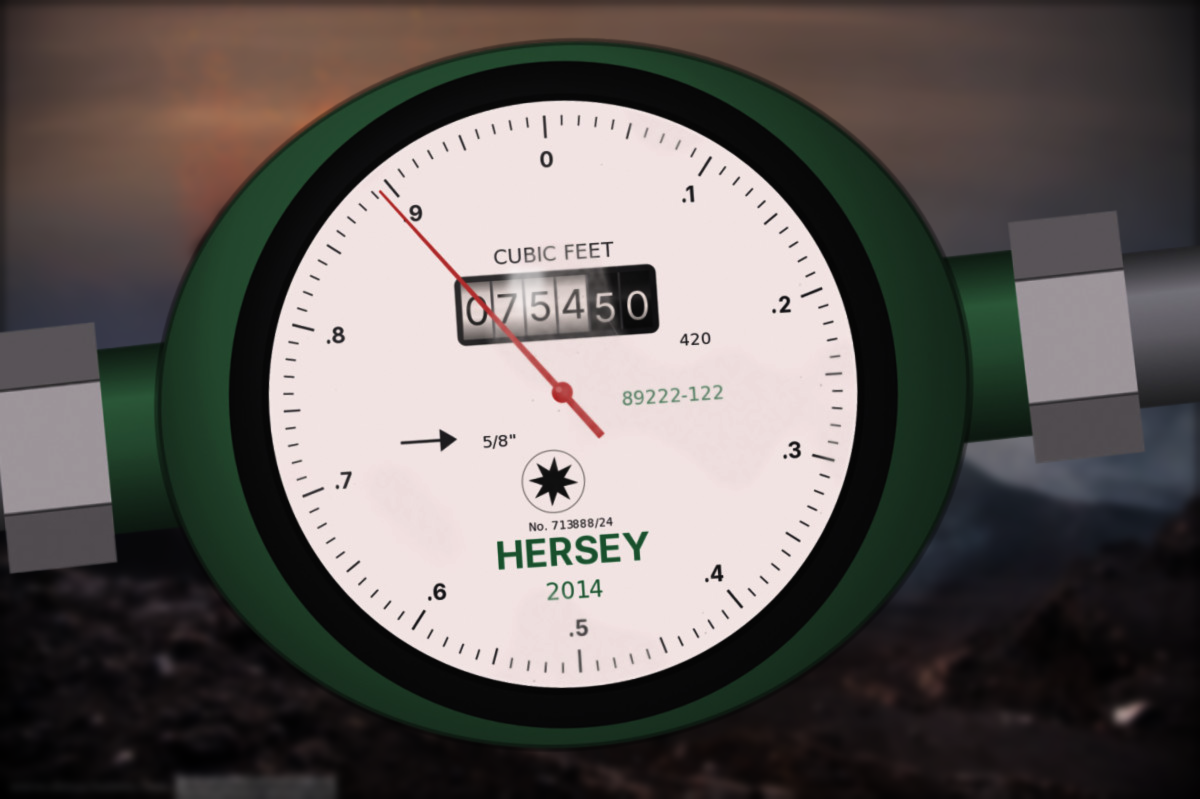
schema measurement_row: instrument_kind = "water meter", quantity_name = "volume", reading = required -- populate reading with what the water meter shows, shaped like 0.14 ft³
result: 75449.89 ft³
